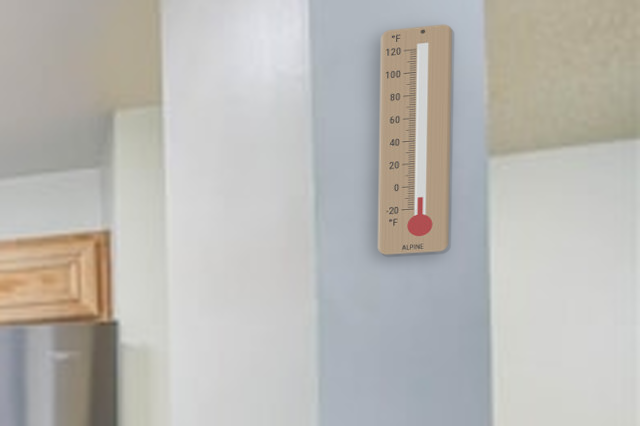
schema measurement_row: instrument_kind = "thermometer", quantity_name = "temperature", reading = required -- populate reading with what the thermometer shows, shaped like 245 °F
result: -10 °F
